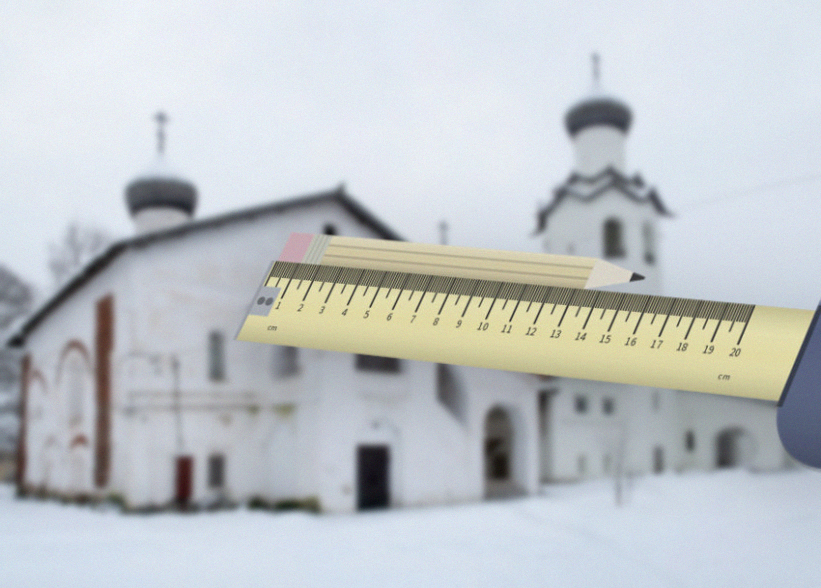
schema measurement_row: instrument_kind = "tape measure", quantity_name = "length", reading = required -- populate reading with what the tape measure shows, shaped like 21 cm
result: 15.5 cm
